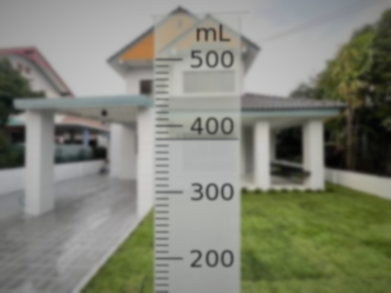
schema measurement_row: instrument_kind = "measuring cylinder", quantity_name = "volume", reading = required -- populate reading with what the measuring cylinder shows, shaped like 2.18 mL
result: 380 mL
